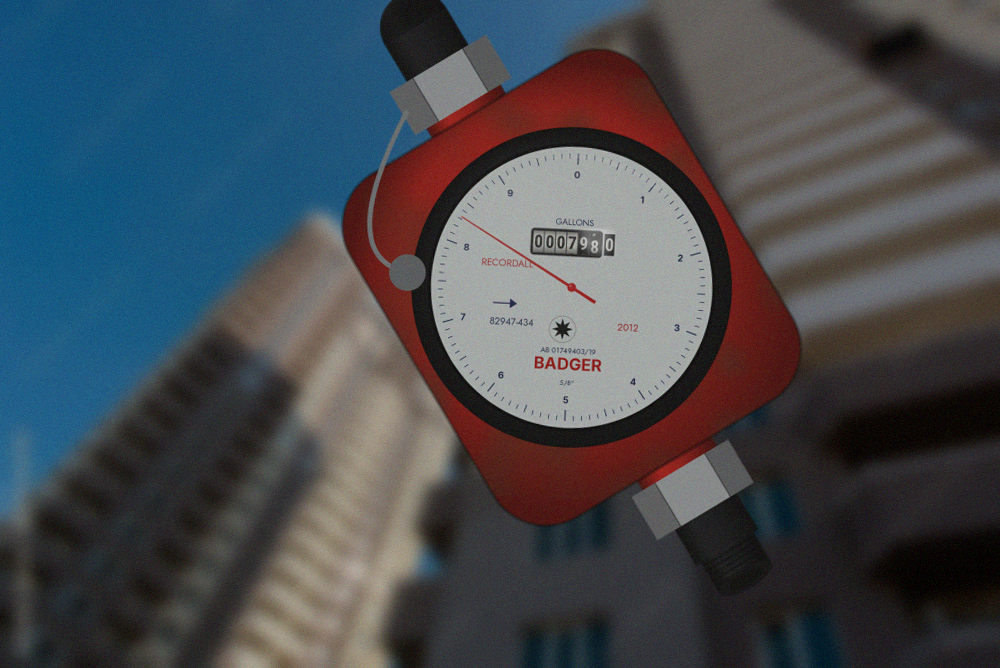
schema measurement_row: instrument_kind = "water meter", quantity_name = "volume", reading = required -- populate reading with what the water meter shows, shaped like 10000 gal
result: 7978.3 gal
